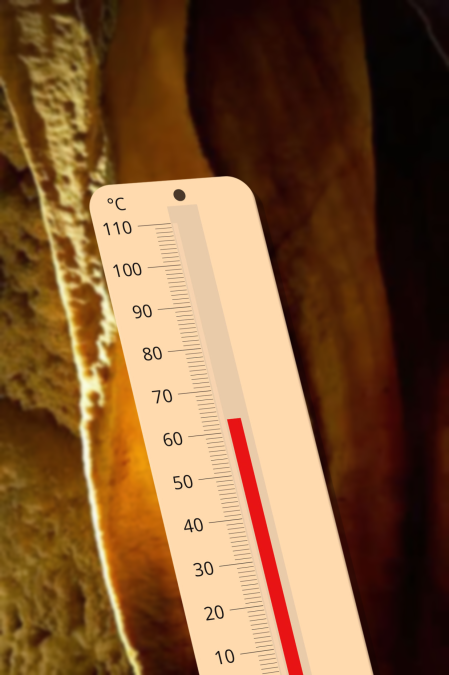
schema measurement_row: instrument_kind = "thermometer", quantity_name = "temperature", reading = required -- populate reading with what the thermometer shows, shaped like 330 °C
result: 63 °C
